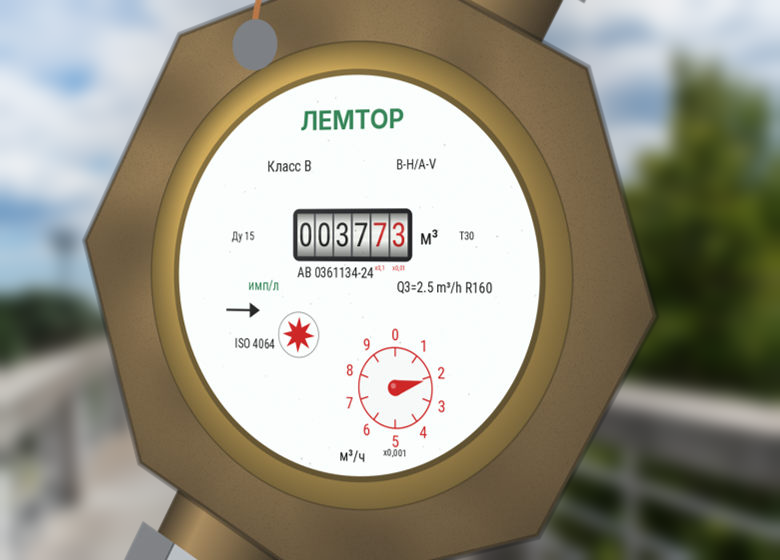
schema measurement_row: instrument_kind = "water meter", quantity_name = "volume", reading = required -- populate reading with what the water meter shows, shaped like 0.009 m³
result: 37.732 m³
